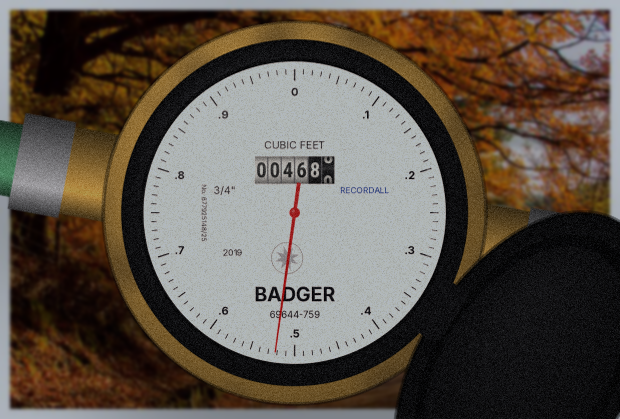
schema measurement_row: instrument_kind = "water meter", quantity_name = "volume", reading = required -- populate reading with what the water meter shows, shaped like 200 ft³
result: 4688.52 ft³
